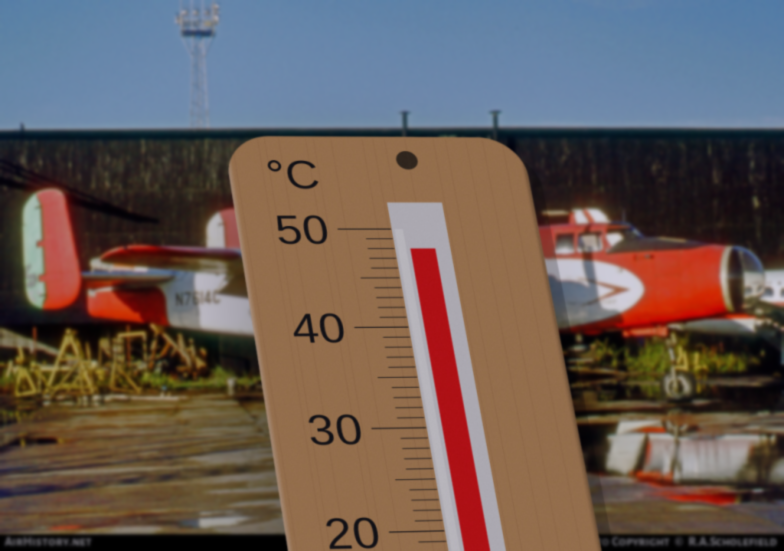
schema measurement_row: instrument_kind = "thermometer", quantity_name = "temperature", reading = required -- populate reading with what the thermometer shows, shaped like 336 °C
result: 48 °C
